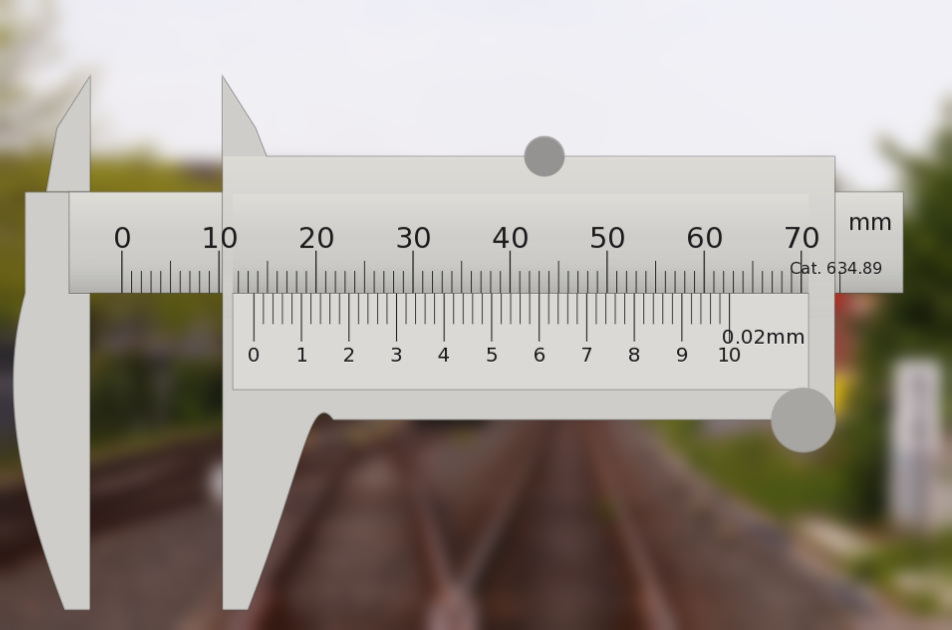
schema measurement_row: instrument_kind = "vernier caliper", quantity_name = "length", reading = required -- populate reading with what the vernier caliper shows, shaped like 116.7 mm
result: 13.6 mm
